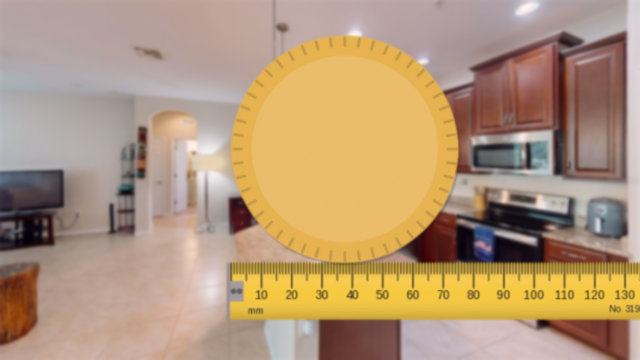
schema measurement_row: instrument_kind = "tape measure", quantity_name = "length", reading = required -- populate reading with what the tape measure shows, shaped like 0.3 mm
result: 75 mm
